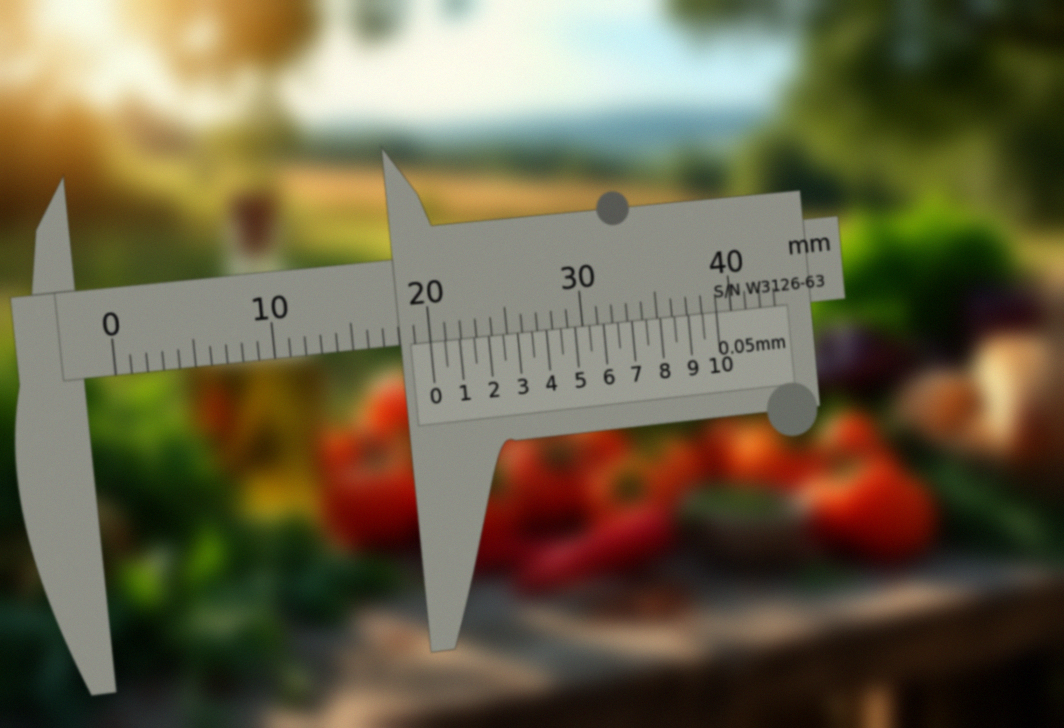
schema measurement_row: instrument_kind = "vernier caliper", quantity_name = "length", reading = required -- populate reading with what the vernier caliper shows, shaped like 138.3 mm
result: 20.0 mm
